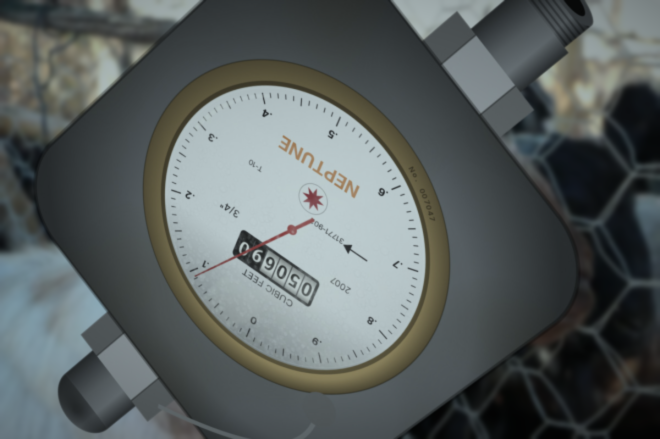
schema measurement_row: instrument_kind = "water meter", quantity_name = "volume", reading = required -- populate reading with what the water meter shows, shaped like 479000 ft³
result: 50690.09 ft³
